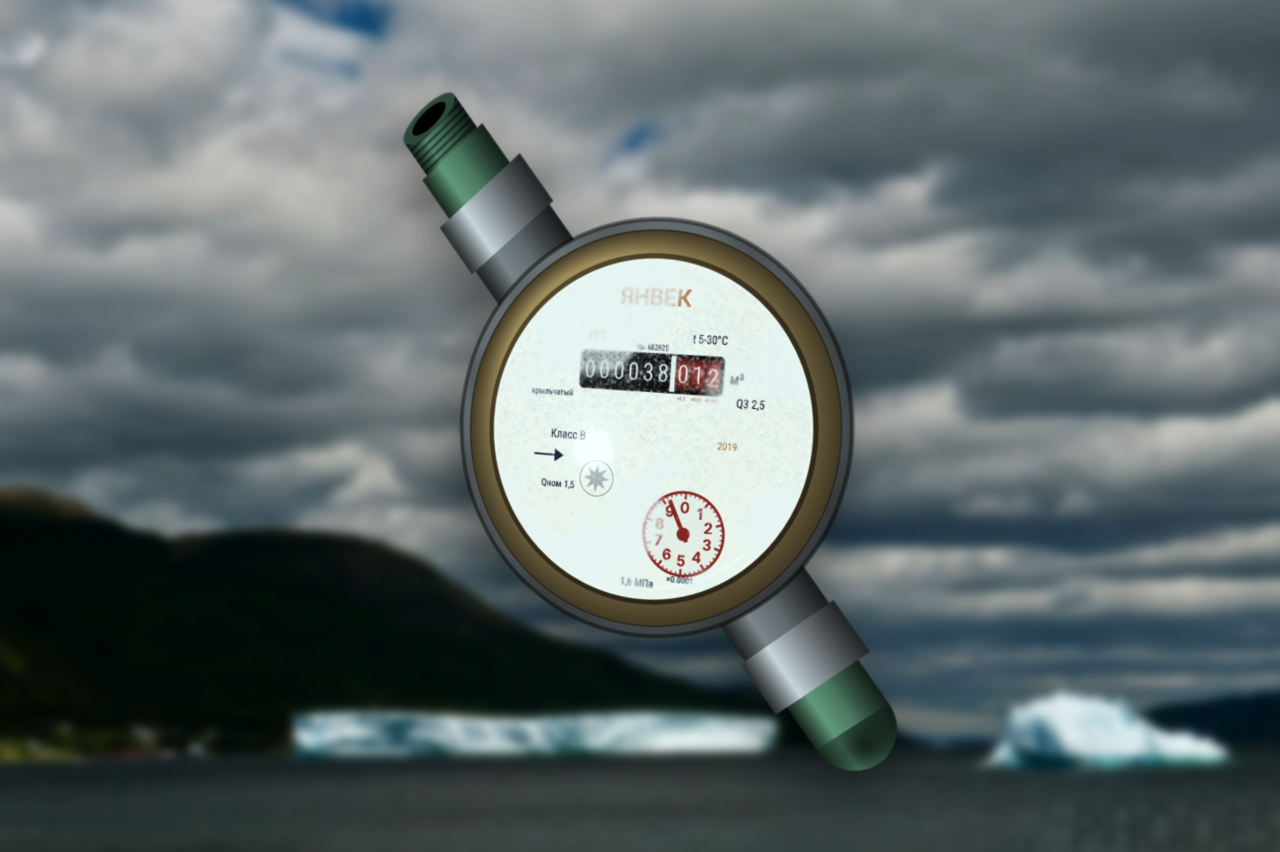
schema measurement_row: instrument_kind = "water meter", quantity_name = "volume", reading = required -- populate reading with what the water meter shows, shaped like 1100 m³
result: 38.0119 m³
